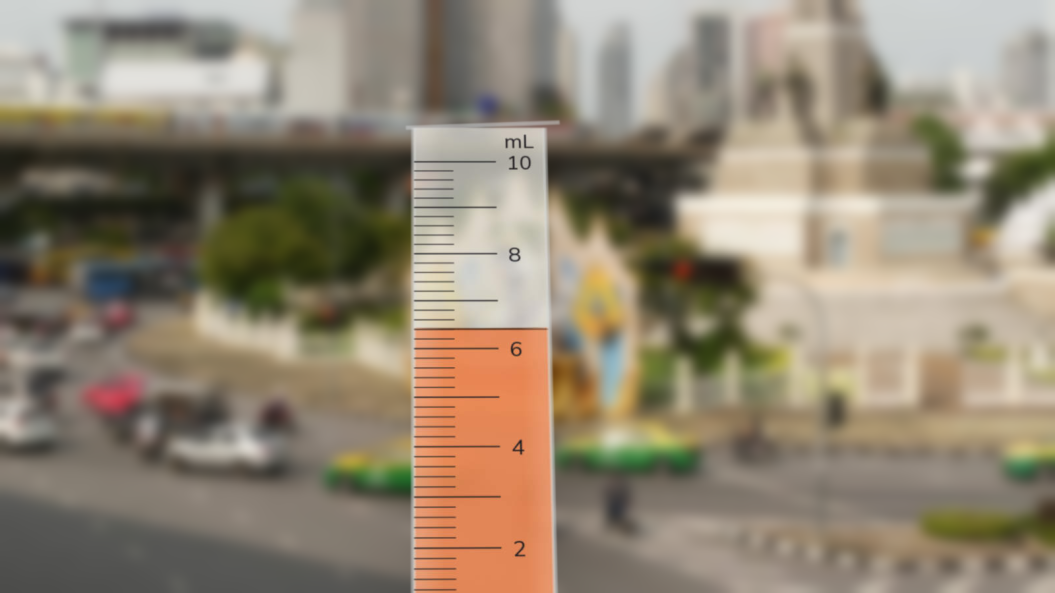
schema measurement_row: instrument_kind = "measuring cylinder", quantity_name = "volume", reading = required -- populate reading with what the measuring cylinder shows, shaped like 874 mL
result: 6.4 mL
